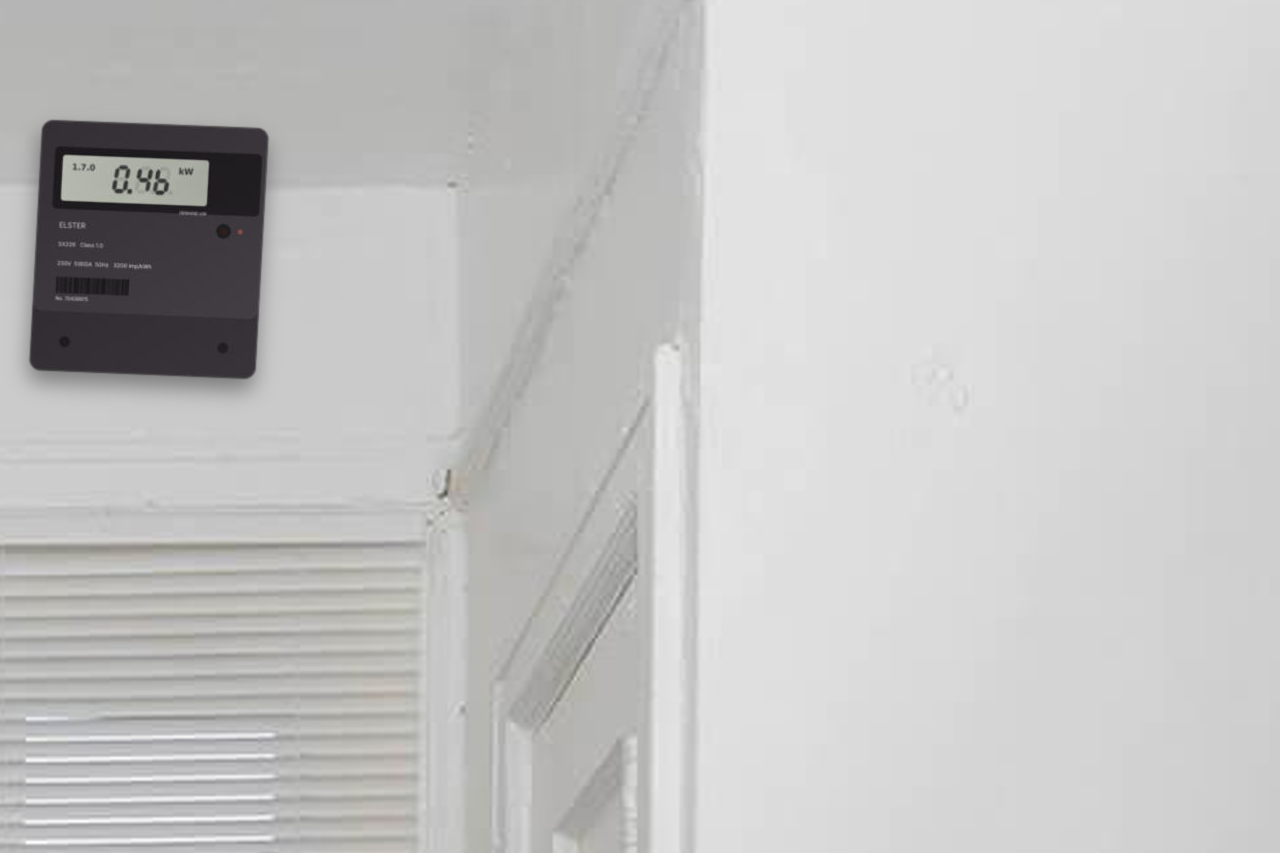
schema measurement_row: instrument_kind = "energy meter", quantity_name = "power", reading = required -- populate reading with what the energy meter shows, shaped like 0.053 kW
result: 0.46 kW
